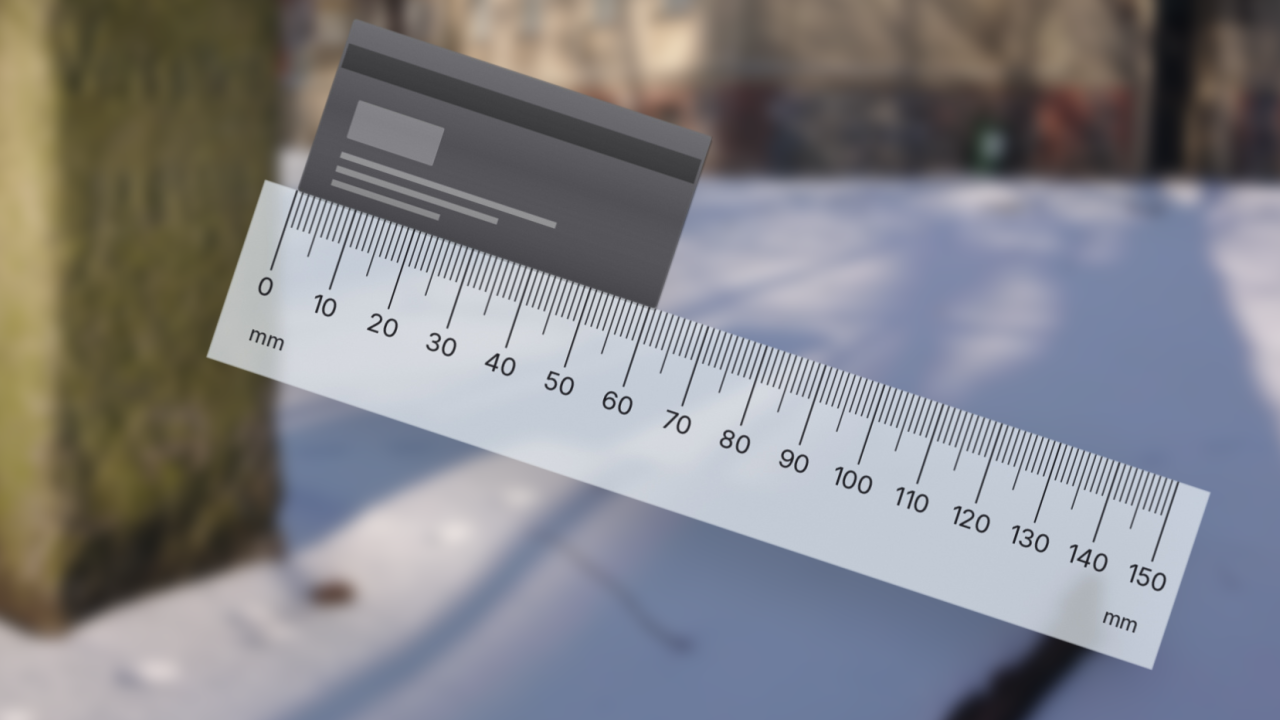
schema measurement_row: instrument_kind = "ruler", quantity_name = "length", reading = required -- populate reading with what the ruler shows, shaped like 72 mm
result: 61 mm
